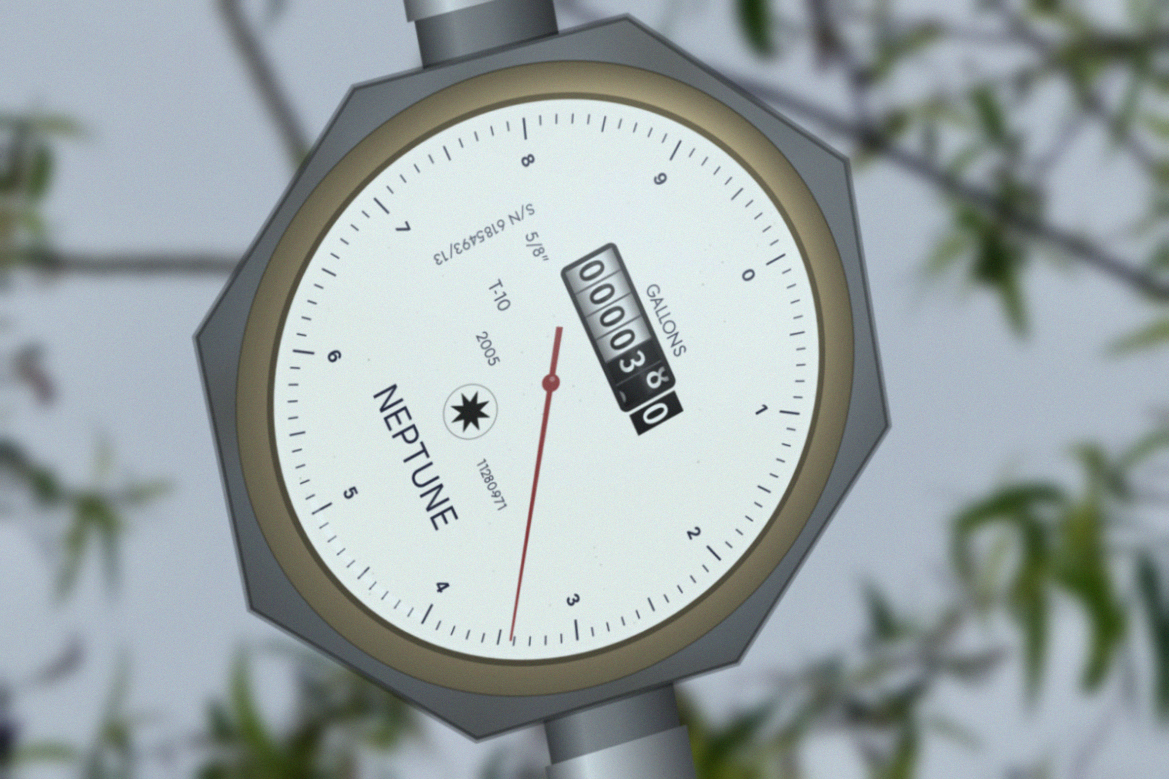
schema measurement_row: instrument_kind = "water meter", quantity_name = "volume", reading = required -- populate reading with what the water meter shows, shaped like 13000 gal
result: 383.4 gal
